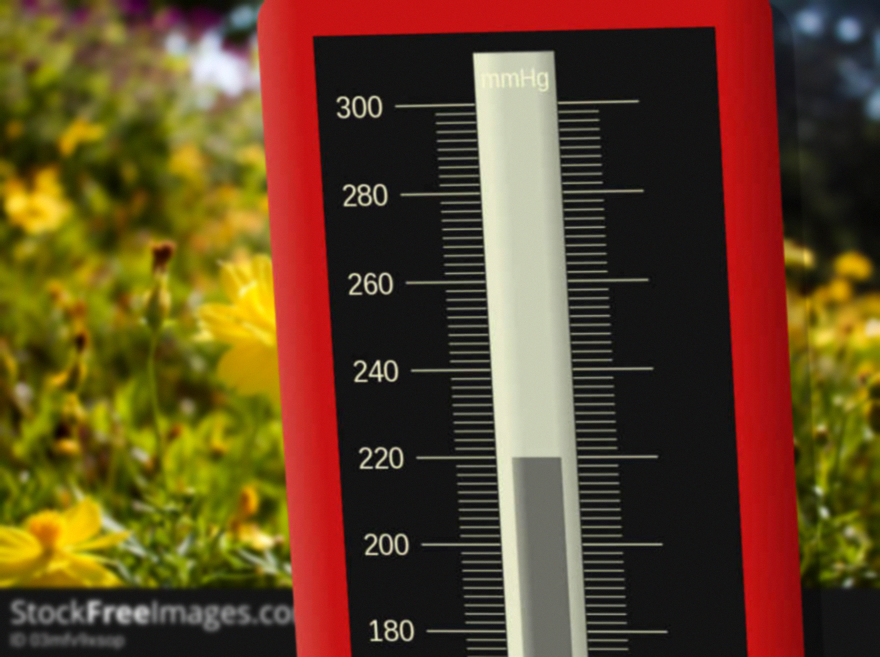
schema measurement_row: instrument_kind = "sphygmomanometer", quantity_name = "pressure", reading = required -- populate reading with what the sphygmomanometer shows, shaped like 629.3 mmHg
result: 220 mmHg
